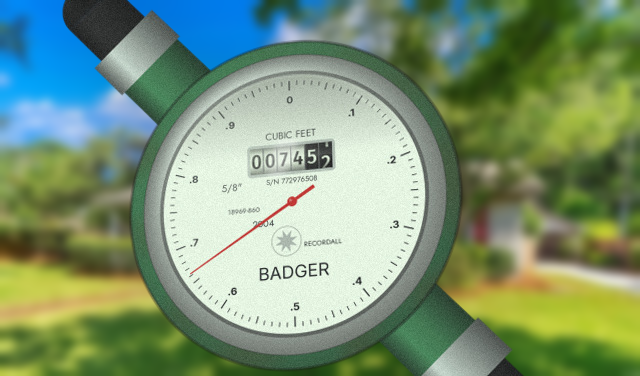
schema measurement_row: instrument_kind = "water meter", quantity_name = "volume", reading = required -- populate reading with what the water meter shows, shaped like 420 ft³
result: 7451.66 ft³
